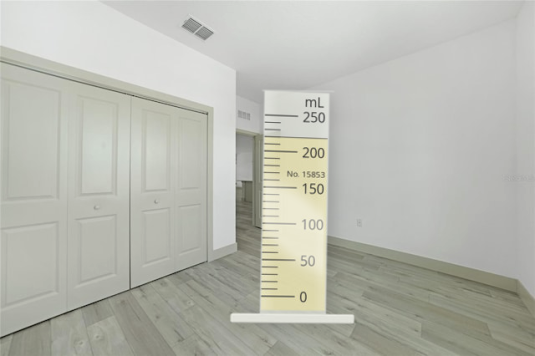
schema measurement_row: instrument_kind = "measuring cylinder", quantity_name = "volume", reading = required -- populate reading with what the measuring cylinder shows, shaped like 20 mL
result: 220 mL
